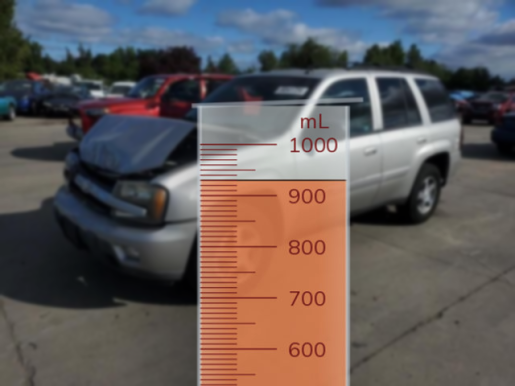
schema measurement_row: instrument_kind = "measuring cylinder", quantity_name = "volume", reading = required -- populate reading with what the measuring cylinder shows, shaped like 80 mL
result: 930 mL
